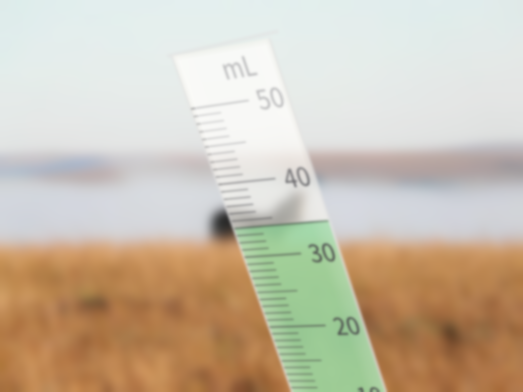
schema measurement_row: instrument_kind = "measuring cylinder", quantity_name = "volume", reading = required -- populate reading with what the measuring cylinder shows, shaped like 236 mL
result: 34 mL
